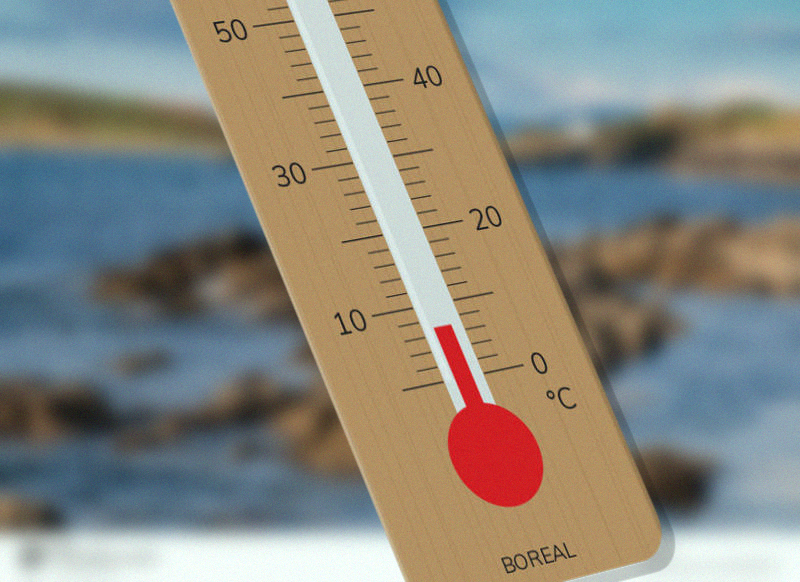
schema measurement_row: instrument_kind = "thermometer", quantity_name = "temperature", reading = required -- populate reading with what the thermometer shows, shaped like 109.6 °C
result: 7 °C
